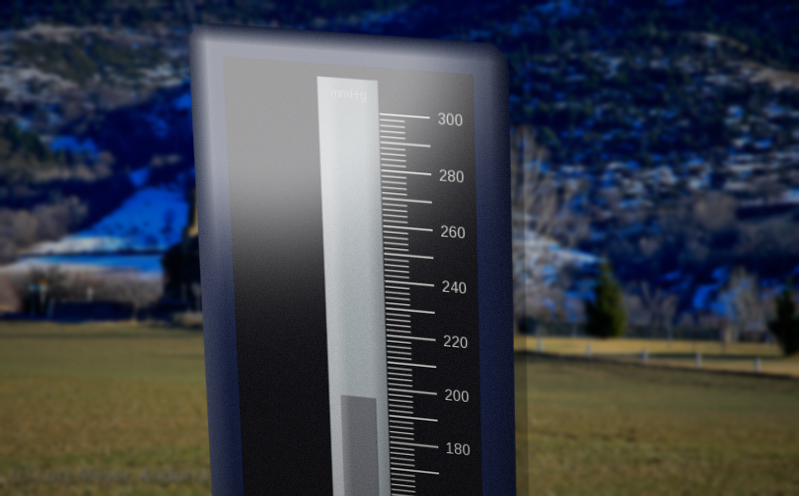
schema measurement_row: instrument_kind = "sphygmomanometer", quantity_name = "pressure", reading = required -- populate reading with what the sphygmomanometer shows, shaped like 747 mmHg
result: 196 mmHg
